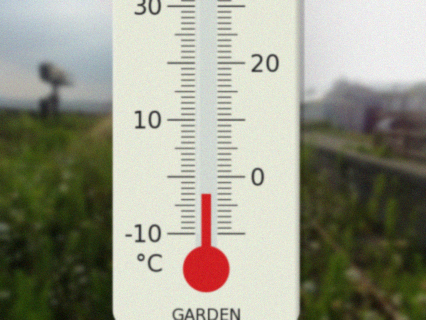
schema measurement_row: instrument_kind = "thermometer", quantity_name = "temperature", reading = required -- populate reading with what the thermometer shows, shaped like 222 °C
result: -3 °C
